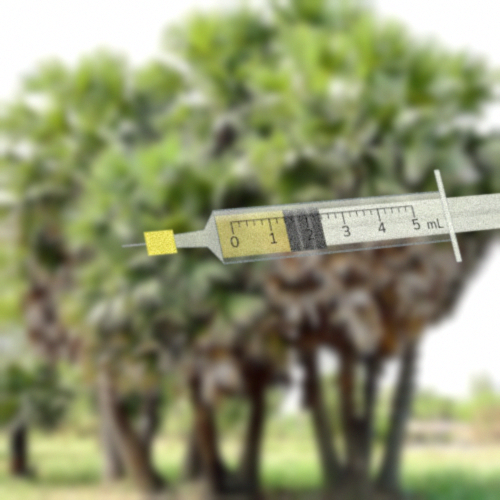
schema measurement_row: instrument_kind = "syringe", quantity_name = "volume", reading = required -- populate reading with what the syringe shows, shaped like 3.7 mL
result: 1.4 mL
